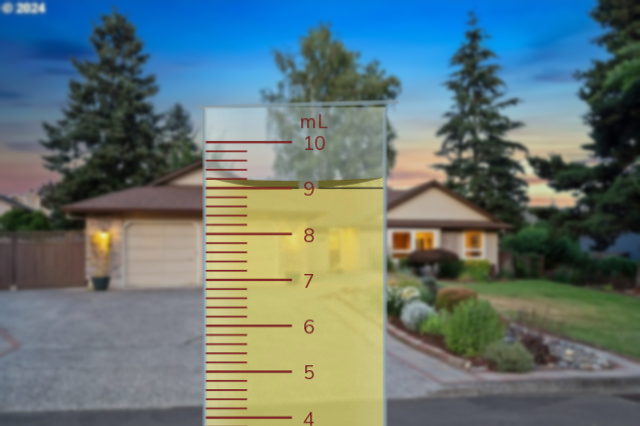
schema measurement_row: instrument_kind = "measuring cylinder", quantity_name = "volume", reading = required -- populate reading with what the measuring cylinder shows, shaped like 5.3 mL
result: 9 mL
